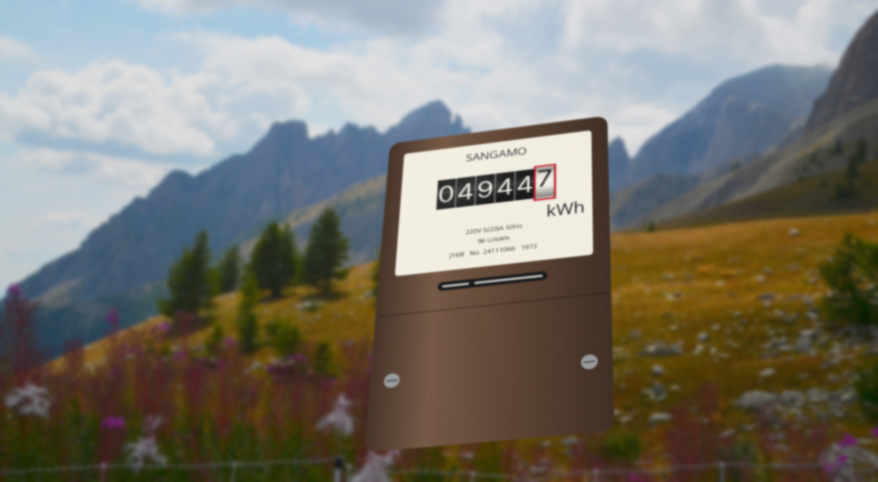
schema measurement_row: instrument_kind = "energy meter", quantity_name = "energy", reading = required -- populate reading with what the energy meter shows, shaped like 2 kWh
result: 4944.7 kWh
